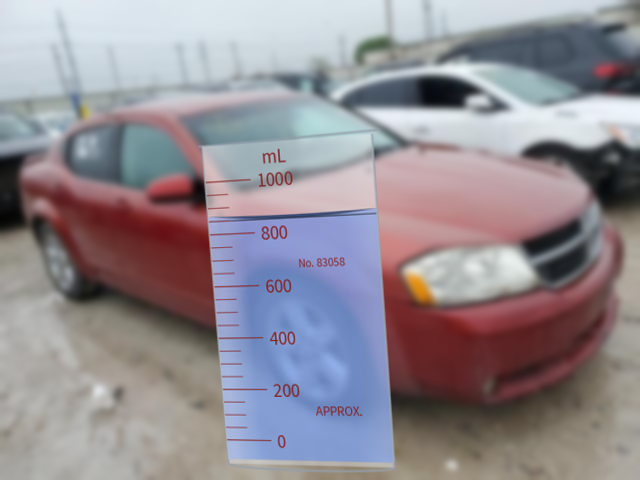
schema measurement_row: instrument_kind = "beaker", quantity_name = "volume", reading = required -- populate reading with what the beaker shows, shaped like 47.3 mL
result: 850 mL
